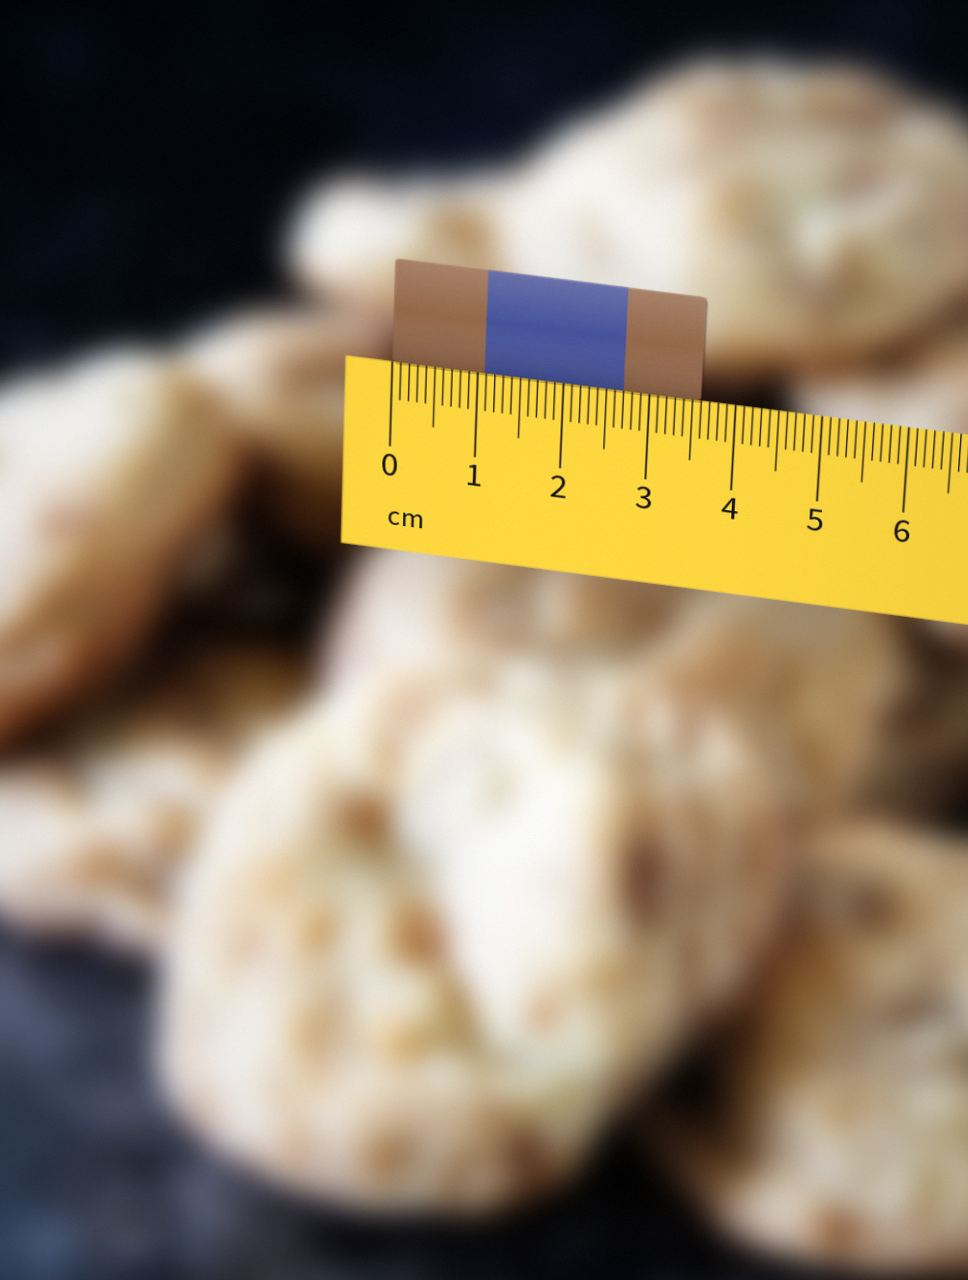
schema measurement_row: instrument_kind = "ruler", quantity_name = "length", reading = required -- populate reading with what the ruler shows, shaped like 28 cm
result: 3.6 cm
